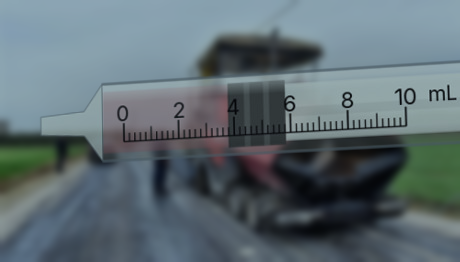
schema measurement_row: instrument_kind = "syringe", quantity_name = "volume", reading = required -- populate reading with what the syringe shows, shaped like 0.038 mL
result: 3.8 mL
